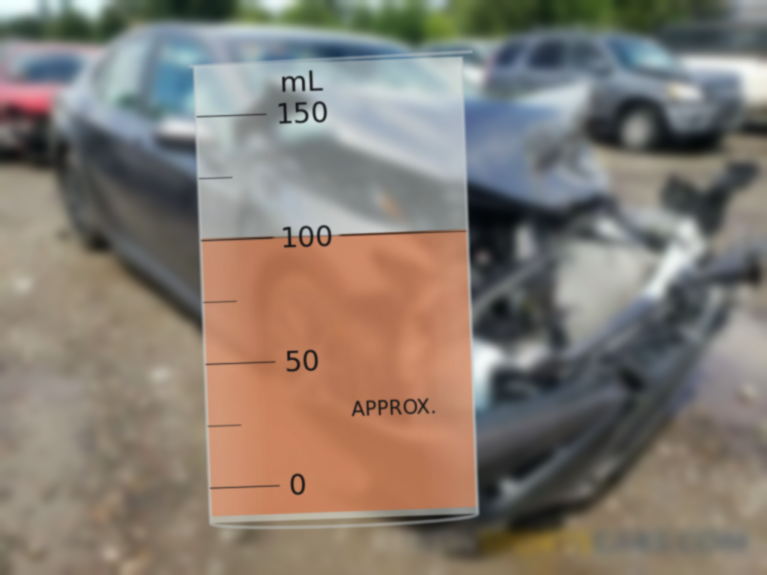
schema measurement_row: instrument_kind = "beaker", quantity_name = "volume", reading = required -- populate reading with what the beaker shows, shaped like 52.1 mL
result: 100 mL
